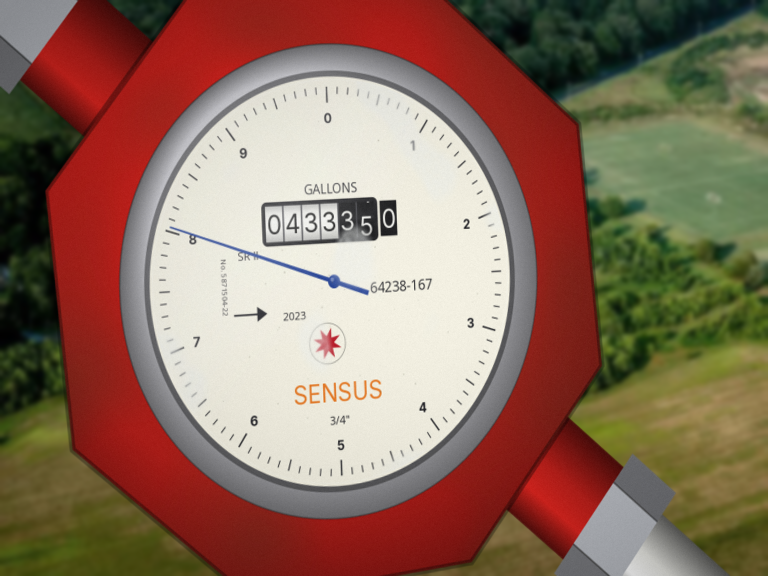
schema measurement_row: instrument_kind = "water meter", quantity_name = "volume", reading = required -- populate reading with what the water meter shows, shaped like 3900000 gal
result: 433348.0 gal
